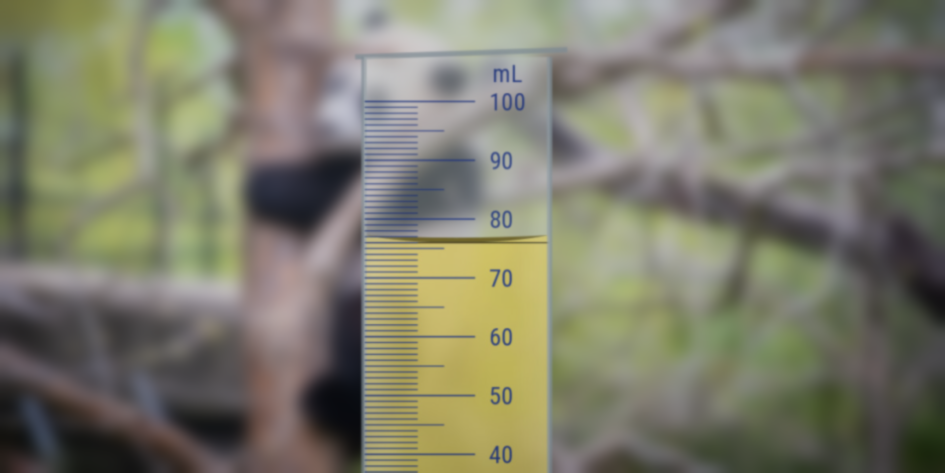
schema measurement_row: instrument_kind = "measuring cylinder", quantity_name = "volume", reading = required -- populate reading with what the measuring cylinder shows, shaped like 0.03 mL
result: 76 mL
